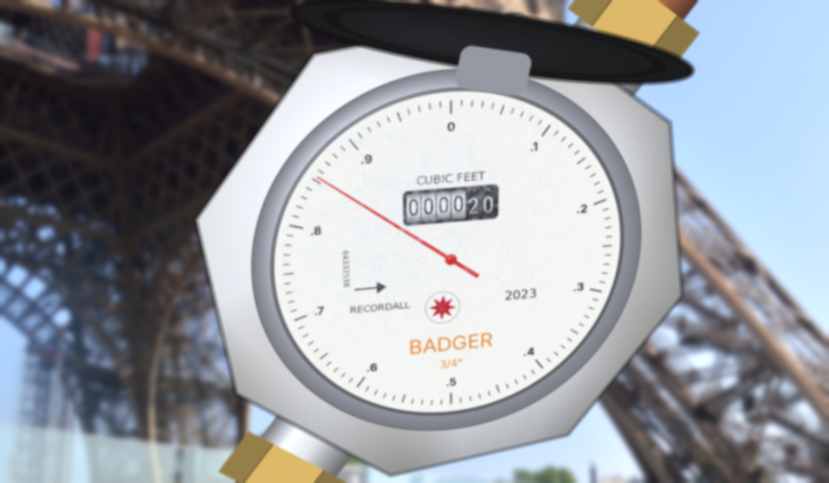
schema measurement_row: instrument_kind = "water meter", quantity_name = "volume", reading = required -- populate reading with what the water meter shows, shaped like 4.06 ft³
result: 19.85 ft³
